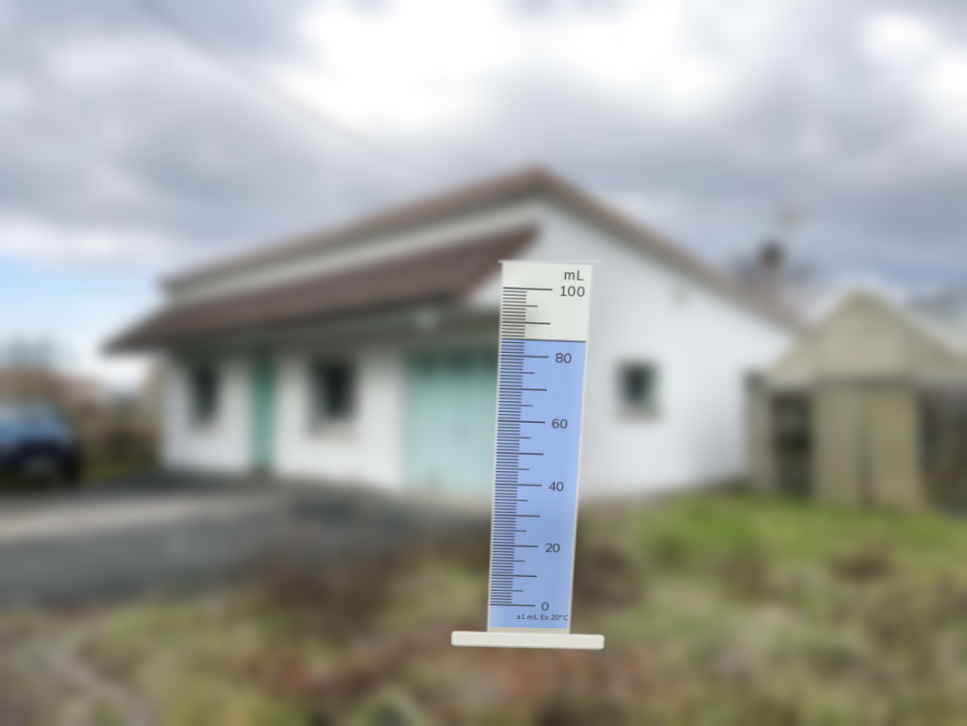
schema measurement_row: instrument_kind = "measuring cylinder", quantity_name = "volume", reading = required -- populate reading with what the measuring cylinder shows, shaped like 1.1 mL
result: 85 mL
